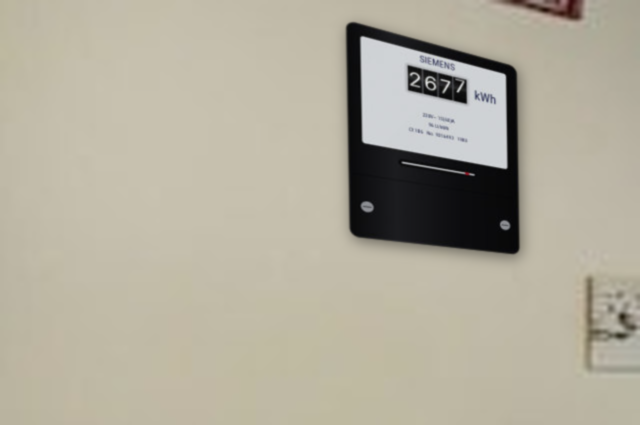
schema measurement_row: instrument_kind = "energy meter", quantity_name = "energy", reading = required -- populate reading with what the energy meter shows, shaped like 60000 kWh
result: 2677 kWh
